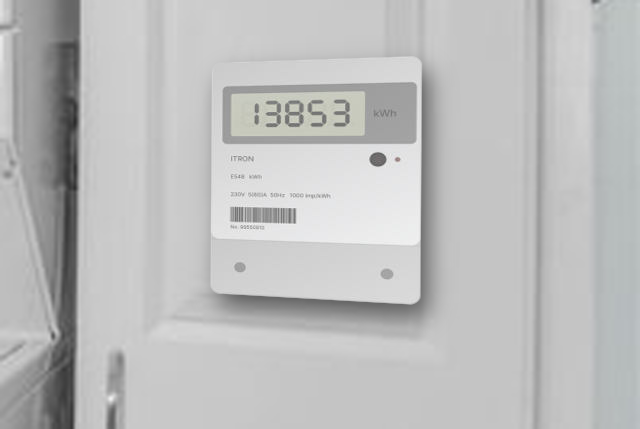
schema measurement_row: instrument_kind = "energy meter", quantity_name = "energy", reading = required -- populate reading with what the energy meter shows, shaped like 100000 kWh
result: 13853 kWh
